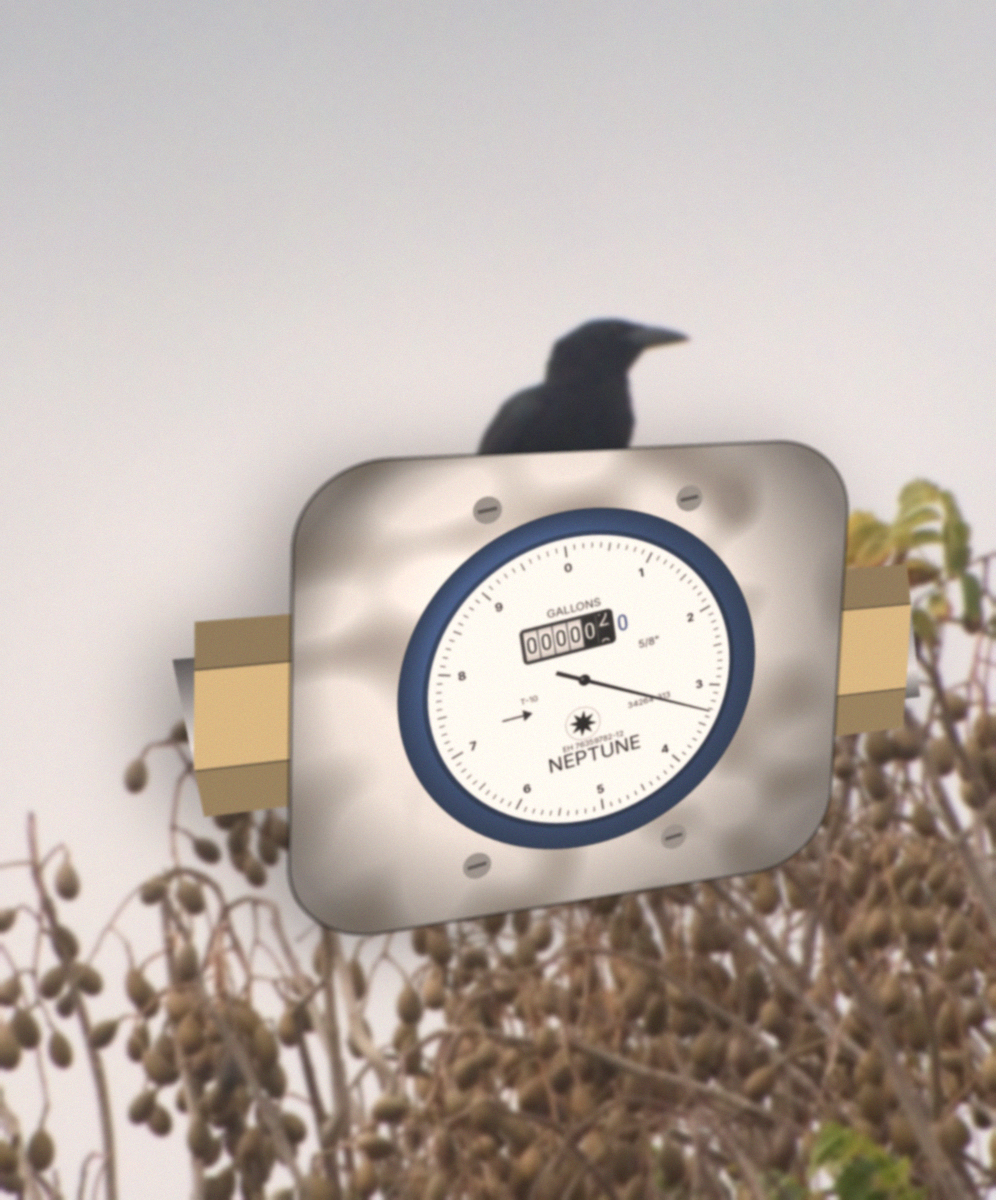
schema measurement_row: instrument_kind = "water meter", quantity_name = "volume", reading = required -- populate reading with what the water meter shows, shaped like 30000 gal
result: 23.3 gal
